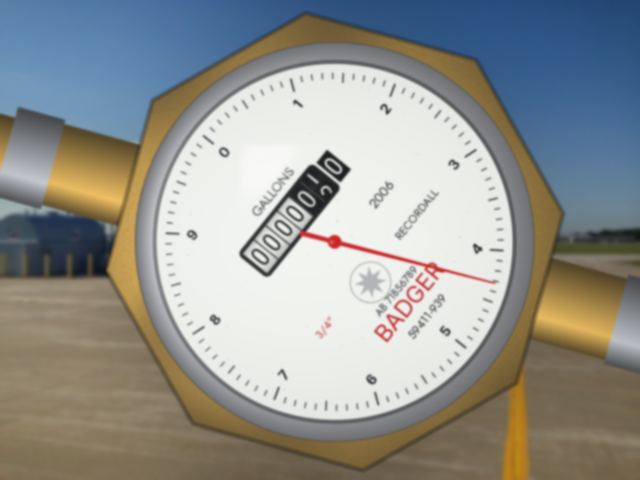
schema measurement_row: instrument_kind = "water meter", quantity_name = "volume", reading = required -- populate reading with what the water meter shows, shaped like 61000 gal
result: 14.3 gal
